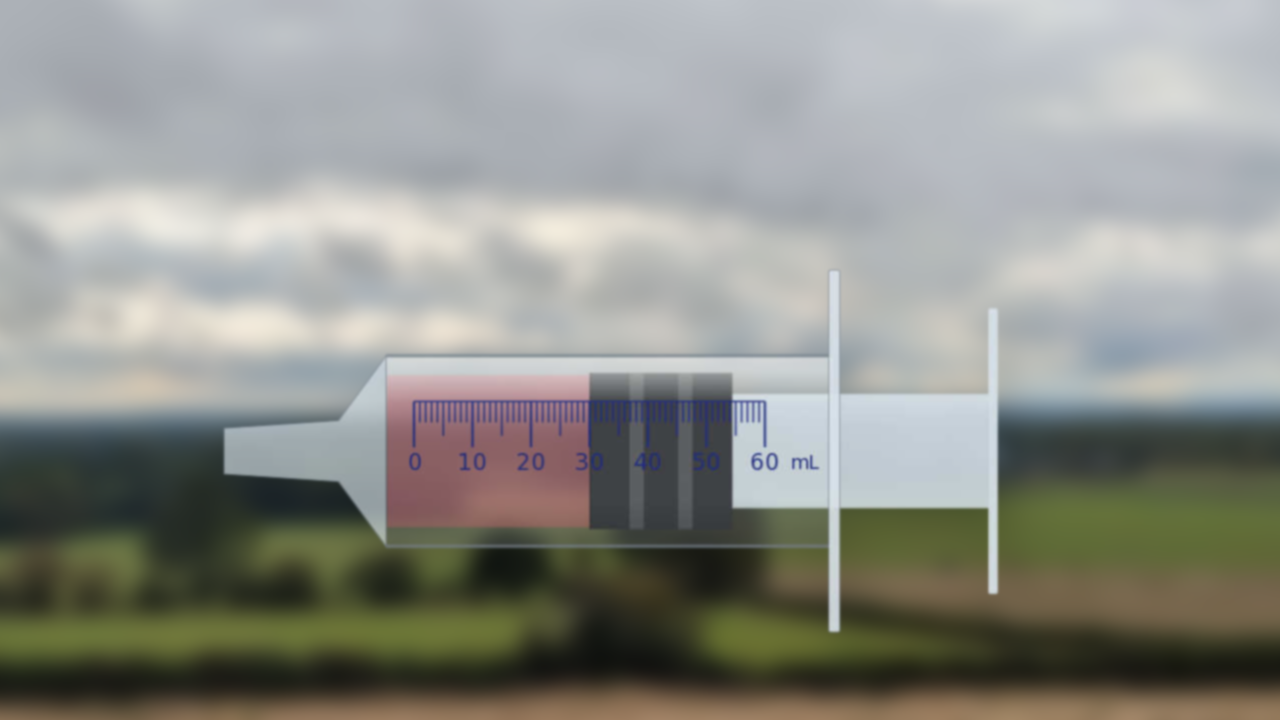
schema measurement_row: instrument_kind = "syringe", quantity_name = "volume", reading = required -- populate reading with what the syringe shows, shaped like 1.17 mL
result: 30 mL
